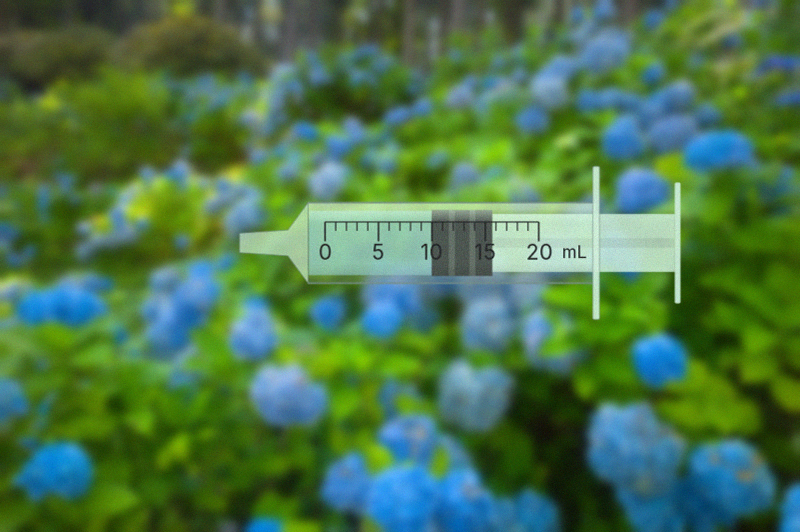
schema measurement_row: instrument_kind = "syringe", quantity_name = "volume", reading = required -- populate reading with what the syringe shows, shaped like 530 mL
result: 10 mL
